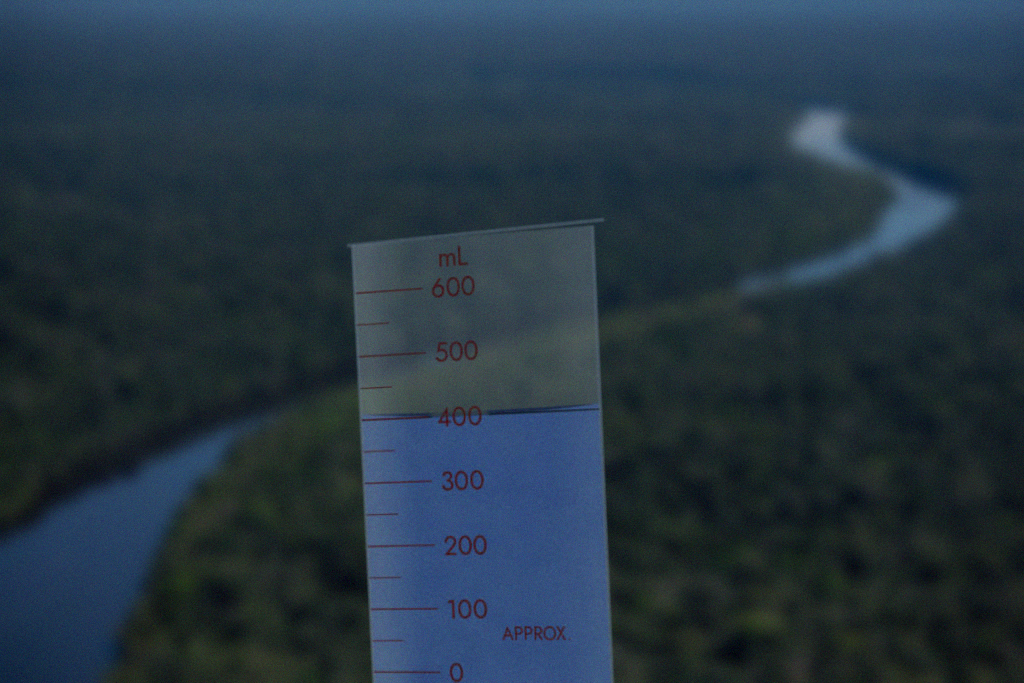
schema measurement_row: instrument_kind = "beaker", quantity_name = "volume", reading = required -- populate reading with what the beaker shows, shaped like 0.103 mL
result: 400 mL
